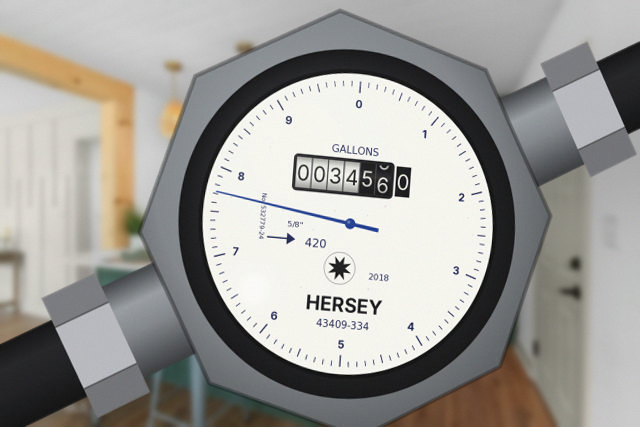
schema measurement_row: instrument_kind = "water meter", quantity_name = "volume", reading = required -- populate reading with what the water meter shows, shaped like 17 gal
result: 34557.7 gal
